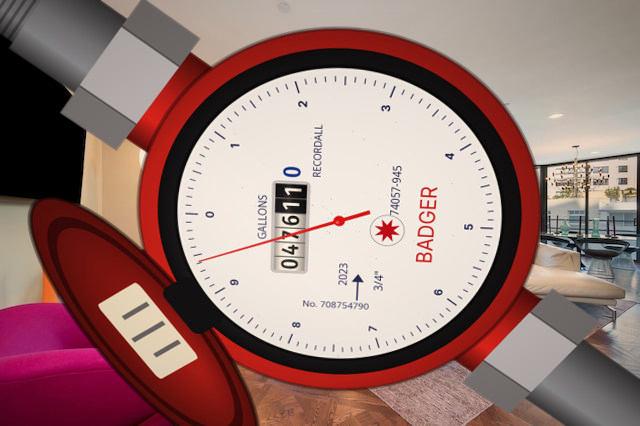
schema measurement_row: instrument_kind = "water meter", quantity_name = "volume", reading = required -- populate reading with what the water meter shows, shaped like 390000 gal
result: 476109.4 gal
